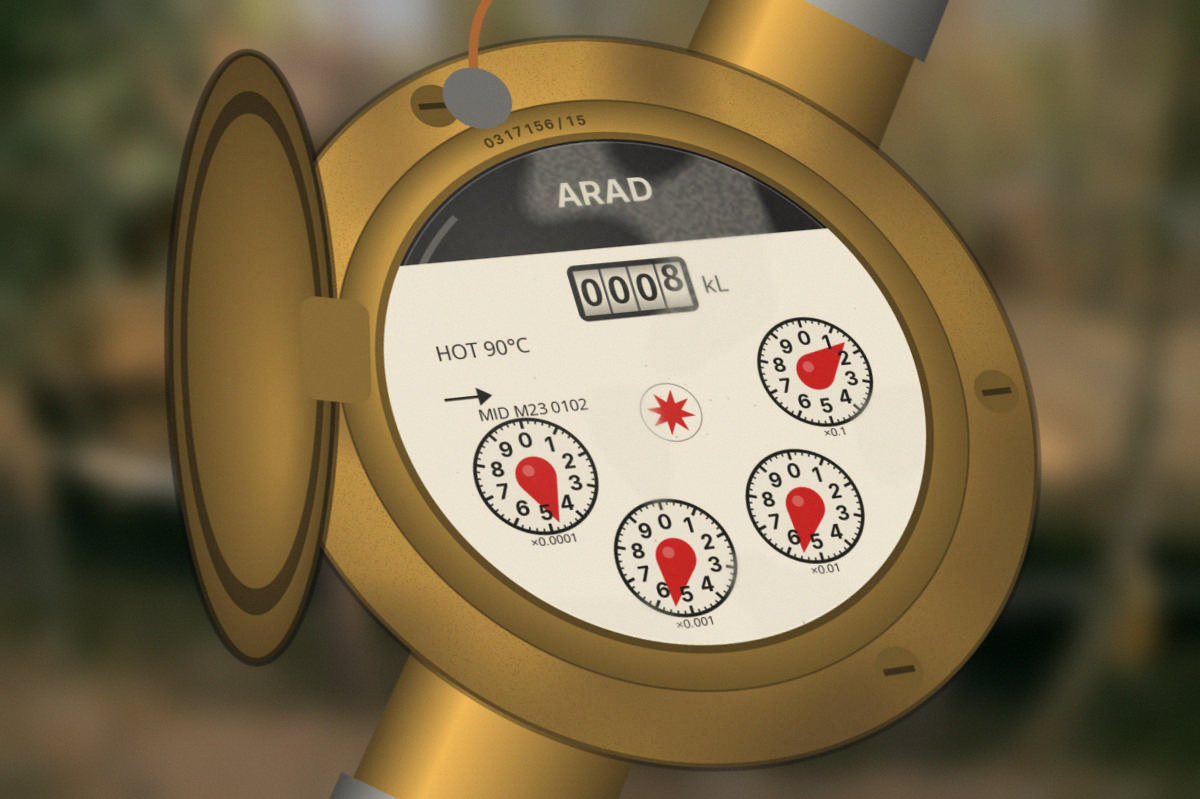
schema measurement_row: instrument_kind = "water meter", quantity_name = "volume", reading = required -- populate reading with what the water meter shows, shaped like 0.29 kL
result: 8.1554 kL
